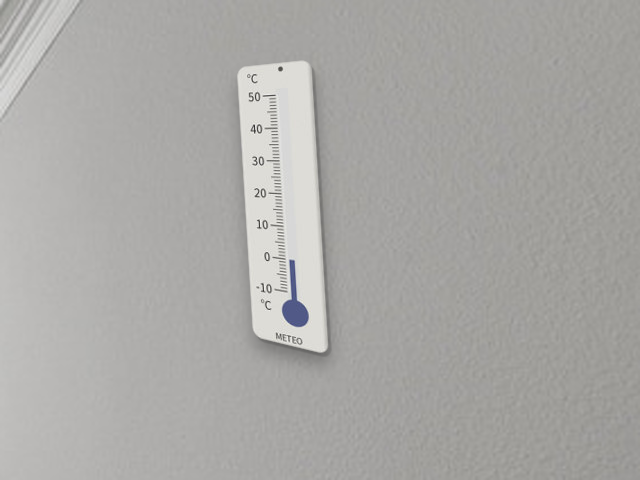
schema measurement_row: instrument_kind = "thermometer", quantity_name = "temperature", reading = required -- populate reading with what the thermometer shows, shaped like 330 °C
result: 0 °C
